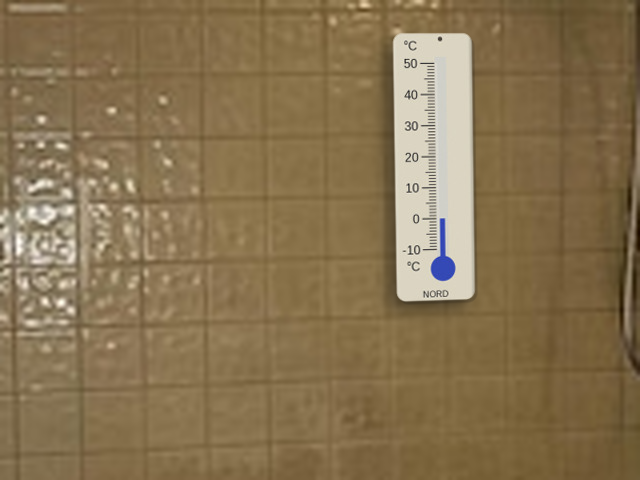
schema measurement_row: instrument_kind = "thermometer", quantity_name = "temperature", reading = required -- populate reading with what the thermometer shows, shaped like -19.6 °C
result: 0 °C
